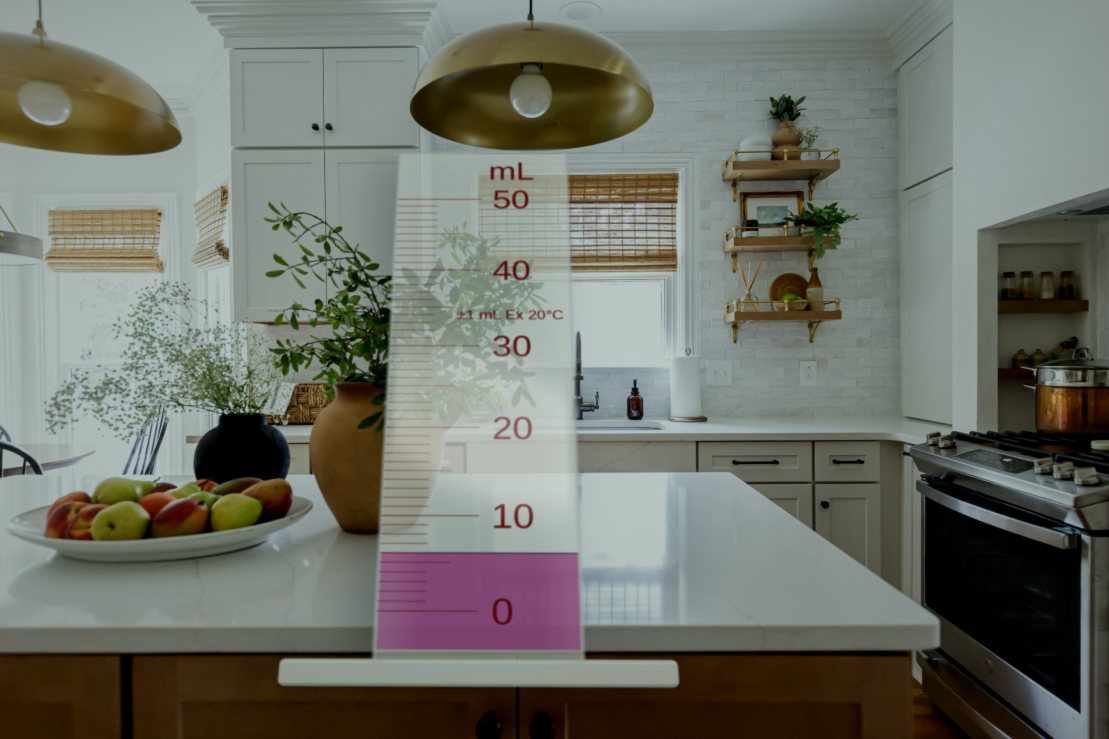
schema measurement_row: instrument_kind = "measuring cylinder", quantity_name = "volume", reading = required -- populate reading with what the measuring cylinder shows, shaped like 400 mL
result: 6 mL
